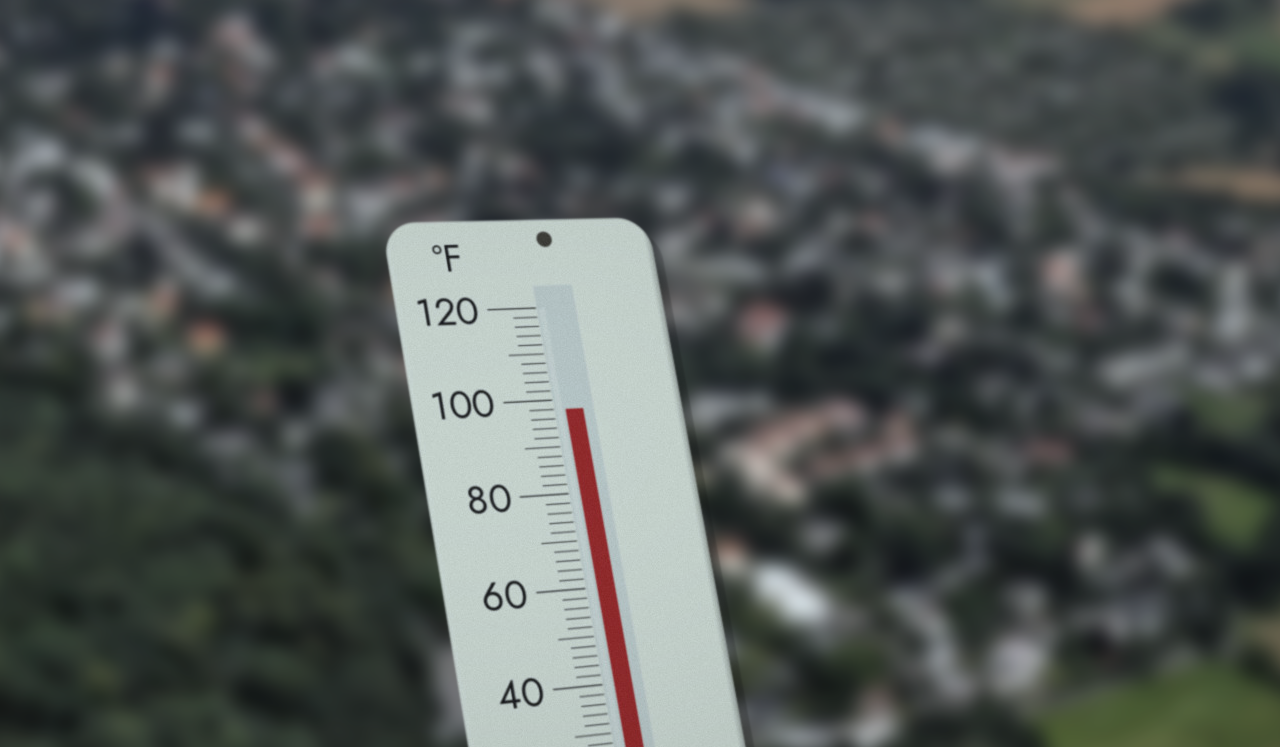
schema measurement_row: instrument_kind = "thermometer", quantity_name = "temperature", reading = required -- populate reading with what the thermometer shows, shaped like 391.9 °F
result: 98 °F
